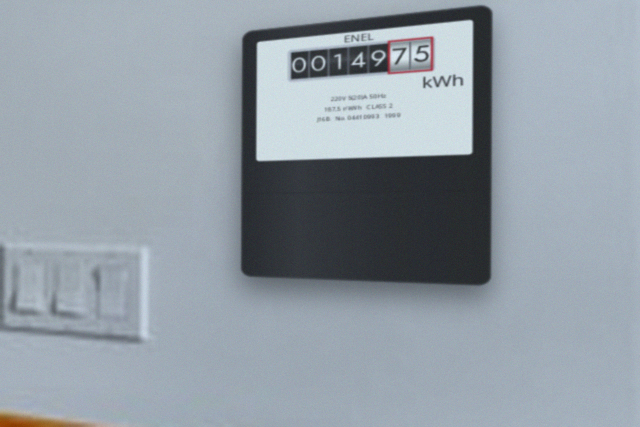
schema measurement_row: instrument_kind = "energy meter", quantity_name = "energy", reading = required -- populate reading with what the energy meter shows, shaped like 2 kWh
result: 149.75 kWh
